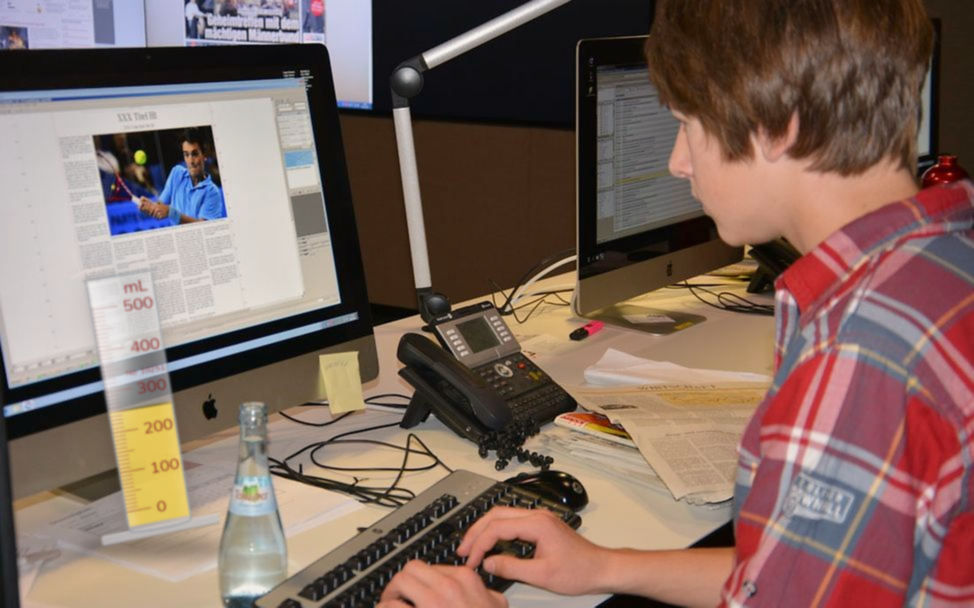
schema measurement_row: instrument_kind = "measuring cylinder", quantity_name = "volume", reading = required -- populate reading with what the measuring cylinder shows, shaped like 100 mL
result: 250 mL
